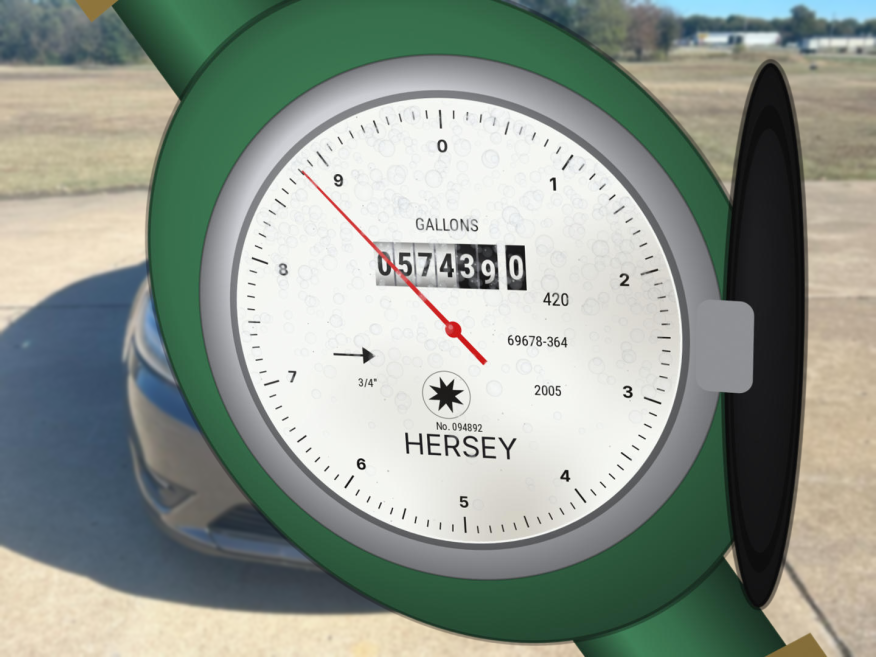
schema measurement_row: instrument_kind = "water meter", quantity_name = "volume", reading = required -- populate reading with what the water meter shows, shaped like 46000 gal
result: 574388.8 gal
